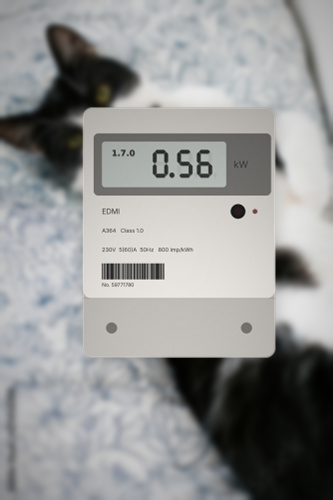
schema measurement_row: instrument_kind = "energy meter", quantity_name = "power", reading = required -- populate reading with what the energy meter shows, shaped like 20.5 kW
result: 0.56 kW
